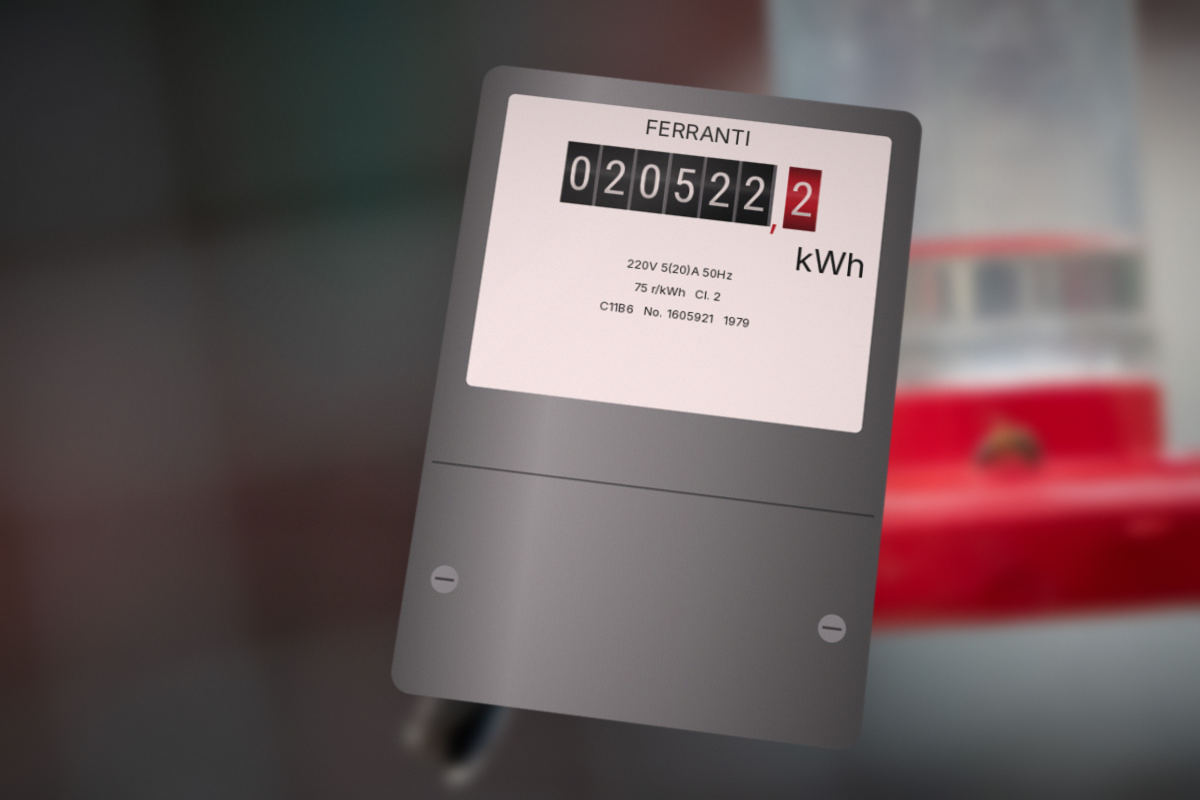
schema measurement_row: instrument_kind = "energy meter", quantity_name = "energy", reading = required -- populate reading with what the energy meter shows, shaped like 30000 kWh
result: 20522.2 kWh
